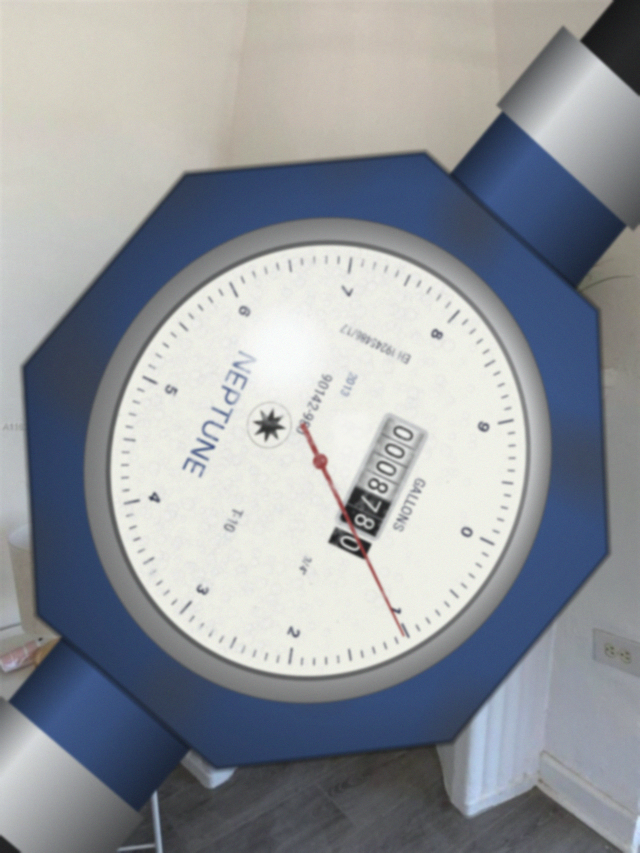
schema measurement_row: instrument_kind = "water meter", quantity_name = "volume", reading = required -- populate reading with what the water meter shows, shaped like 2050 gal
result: 8781.0 gal
